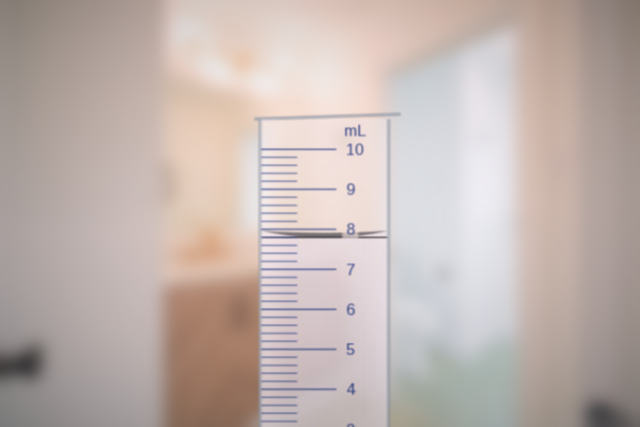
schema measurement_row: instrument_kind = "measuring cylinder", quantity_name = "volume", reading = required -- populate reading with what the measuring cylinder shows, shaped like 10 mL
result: 7.8 mL
